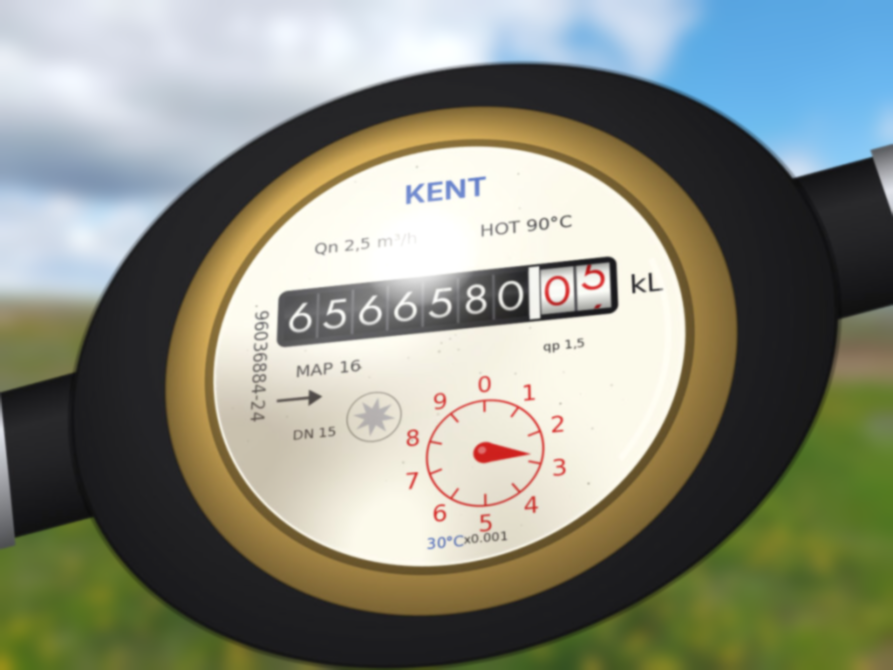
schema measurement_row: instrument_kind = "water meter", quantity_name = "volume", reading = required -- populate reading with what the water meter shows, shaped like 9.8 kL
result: 6566580.052 kL
